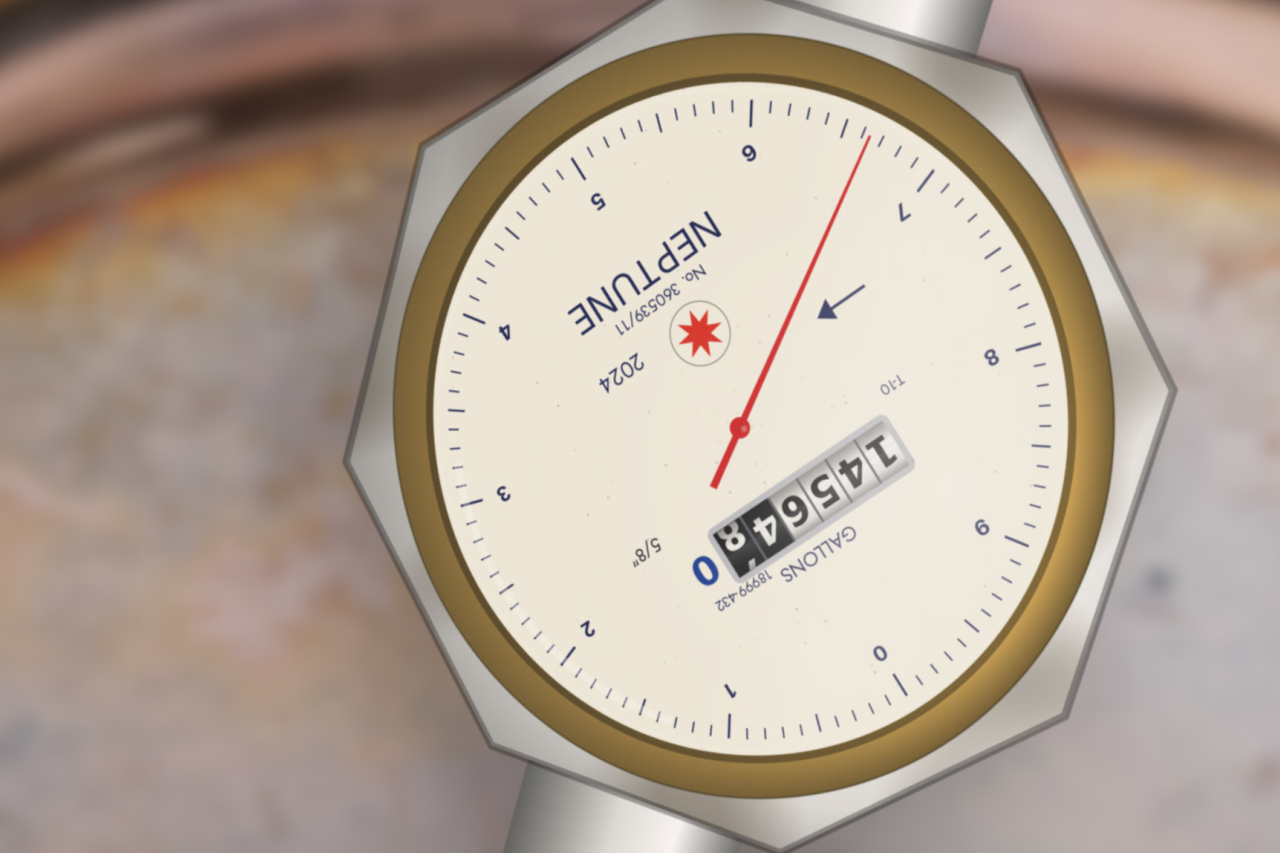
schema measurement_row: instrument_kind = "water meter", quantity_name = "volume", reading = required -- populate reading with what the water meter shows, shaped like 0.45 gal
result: 1456476.6 gal
